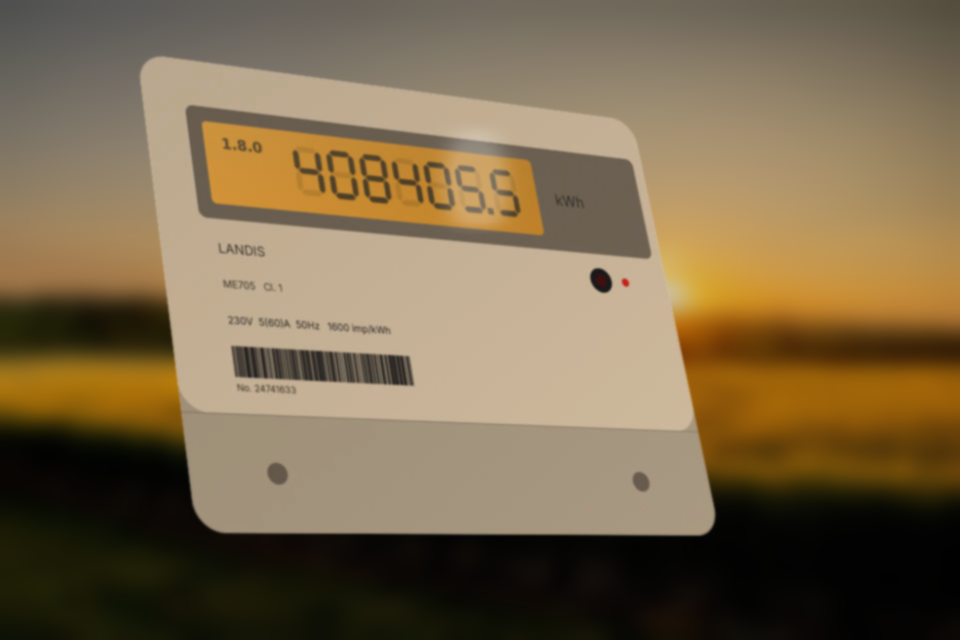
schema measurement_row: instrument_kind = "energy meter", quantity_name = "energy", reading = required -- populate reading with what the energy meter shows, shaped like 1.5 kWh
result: 408405.5 kWh
